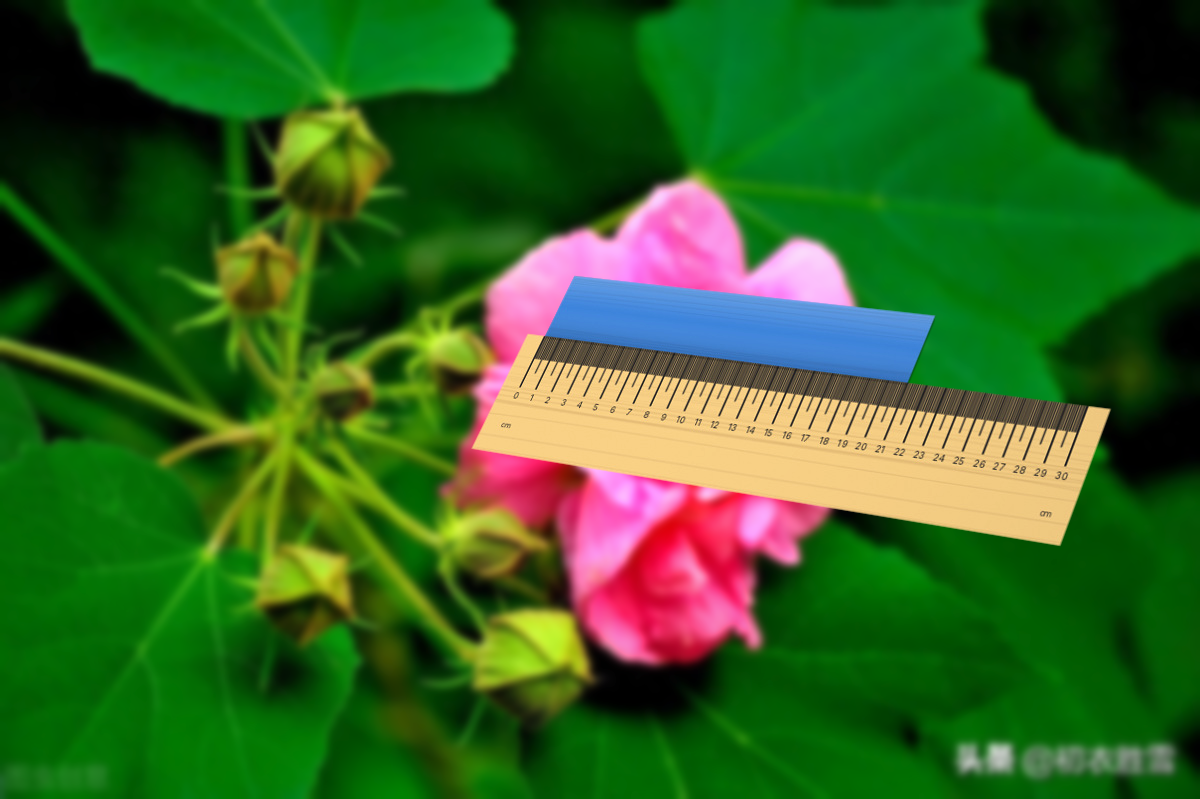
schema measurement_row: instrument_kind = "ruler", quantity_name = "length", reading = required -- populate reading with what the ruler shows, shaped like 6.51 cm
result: 21 cm
